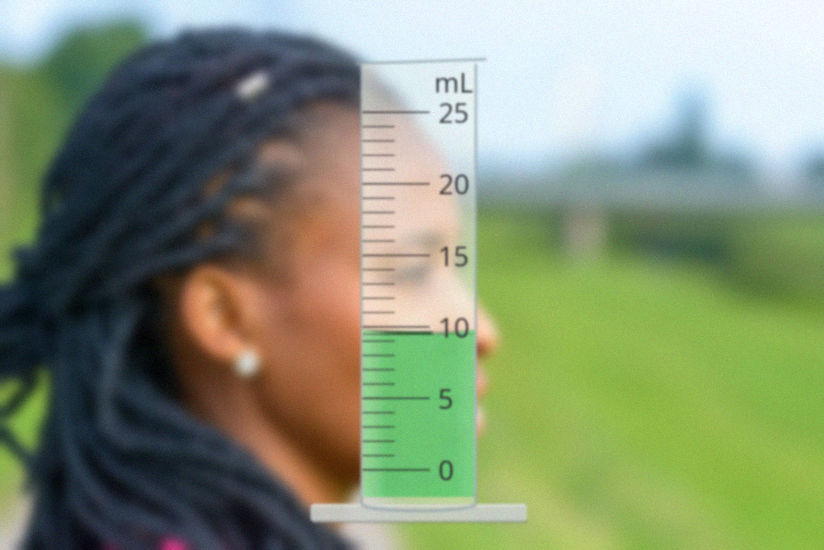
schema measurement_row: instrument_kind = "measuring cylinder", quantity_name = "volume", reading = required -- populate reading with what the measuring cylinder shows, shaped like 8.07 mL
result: 9.5 mL
